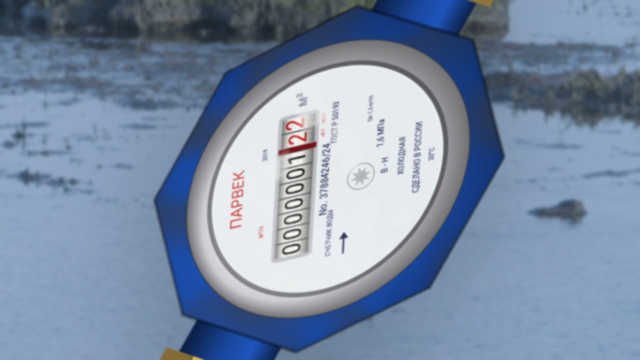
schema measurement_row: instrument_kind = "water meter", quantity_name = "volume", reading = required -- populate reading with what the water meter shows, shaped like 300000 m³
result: 1.22 m³
